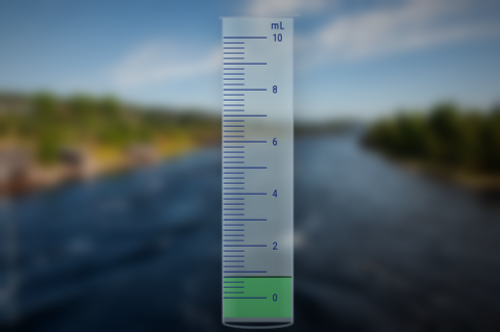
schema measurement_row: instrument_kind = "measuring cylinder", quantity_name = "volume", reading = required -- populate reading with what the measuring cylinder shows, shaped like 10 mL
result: 0.8 mL
